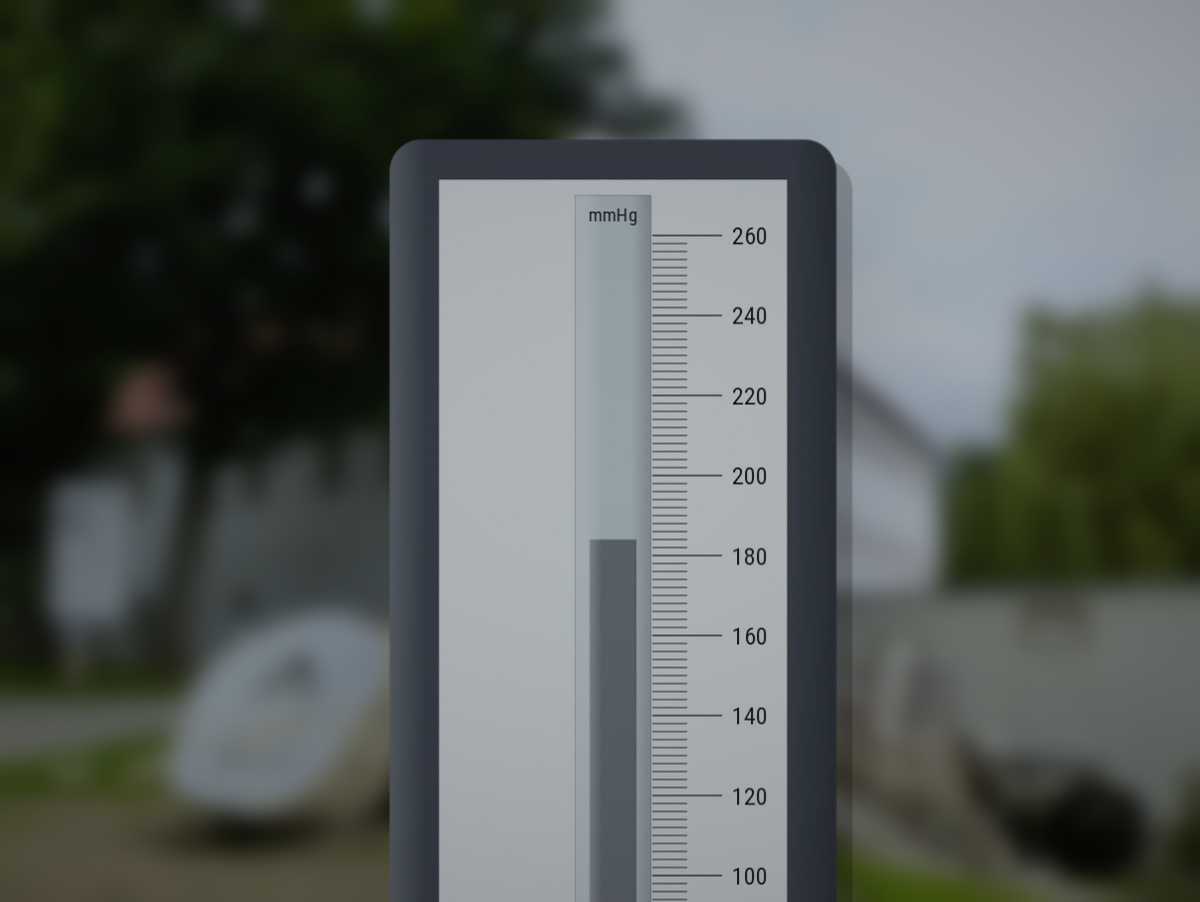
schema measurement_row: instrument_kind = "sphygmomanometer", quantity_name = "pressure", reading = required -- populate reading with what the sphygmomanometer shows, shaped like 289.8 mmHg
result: 184 mmHg
